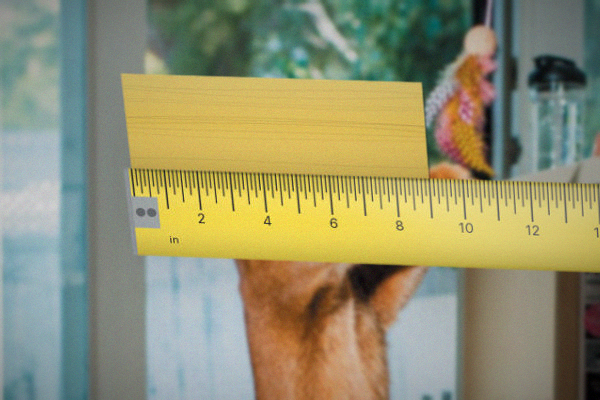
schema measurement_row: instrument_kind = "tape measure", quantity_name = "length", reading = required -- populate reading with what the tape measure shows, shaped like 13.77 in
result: 9 in
